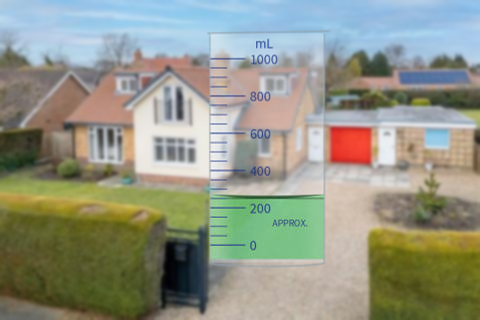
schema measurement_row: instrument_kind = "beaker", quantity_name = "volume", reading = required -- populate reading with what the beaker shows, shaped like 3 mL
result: 250 mL
